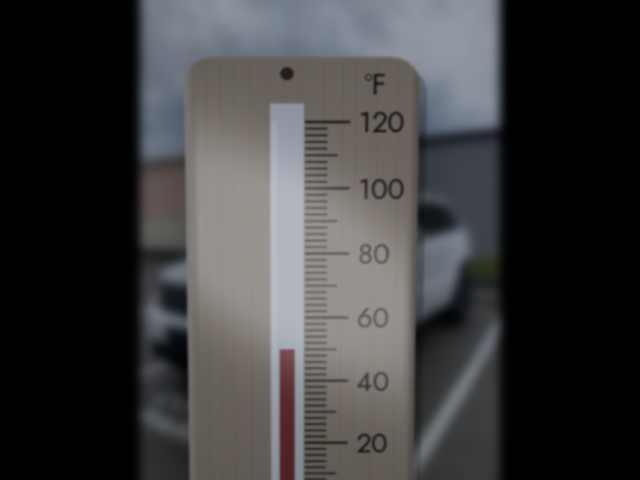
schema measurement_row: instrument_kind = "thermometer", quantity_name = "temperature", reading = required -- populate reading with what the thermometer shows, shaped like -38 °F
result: 50 °F
